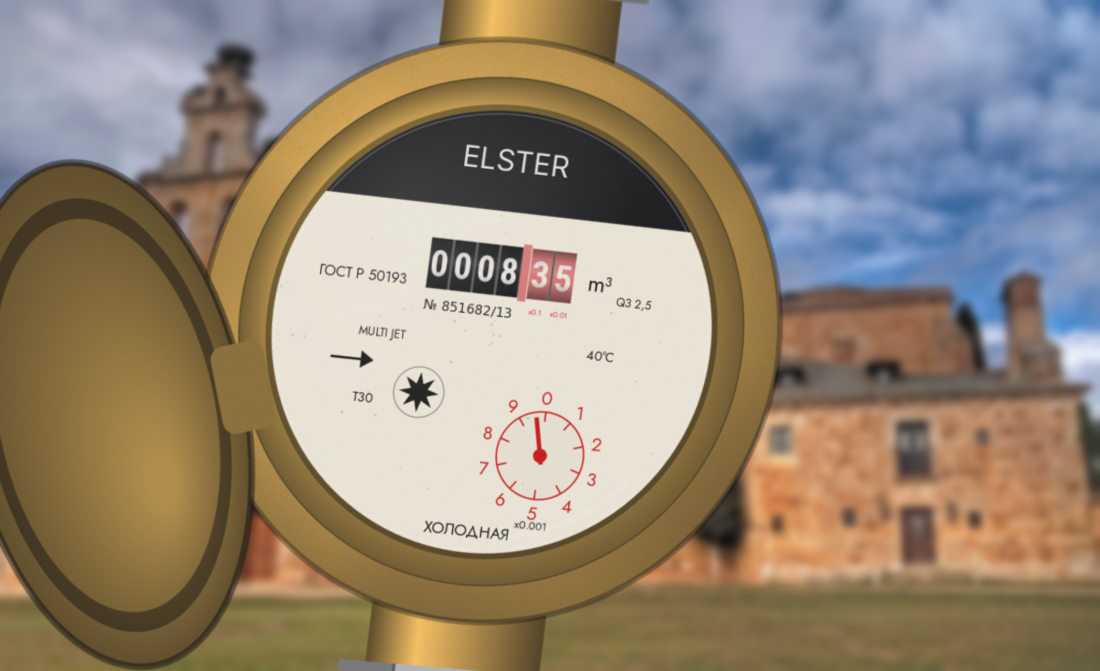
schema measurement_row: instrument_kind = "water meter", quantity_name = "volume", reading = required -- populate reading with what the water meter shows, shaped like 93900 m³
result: 8.349 m³
